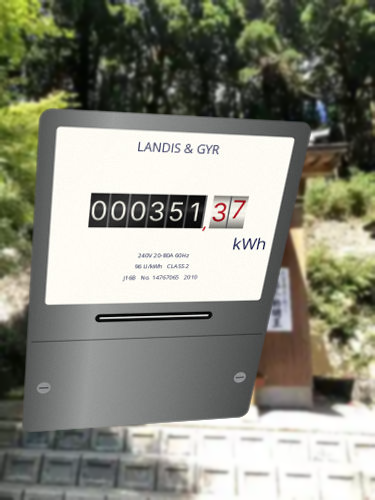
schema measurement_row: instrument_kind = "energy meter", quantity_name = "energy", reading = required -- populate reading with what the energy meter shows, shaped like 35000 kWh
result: 351.37 kWh
